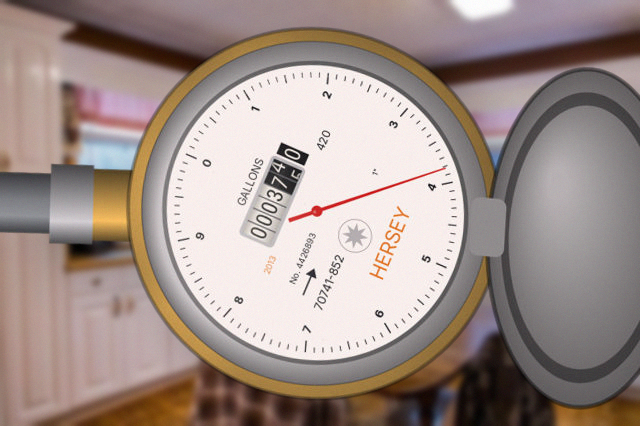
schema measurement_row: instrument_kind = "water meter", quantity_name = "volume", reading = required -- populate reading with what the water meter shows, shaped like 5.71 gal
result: 3743.8 gal
